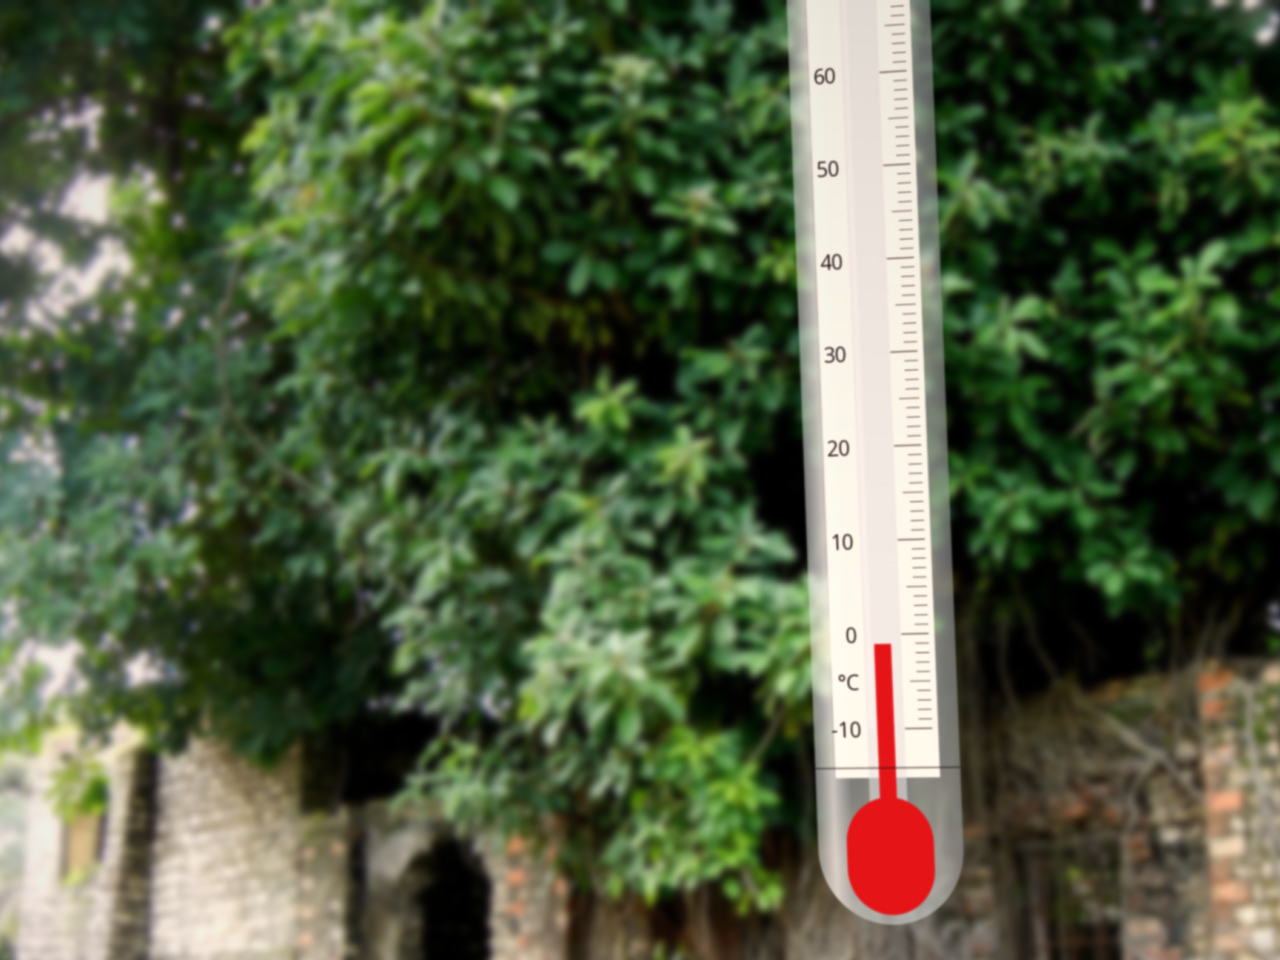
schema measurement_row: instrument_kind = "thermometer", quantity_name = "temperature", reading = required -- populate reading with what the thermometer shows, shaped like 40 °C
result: -1 °C
